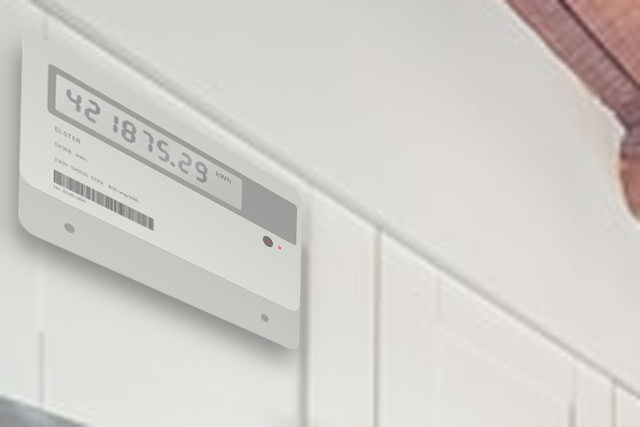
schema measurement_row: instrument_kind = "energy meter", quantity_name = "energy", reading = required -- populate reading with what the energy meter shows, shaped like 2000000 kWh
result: 421875.29 kWh
